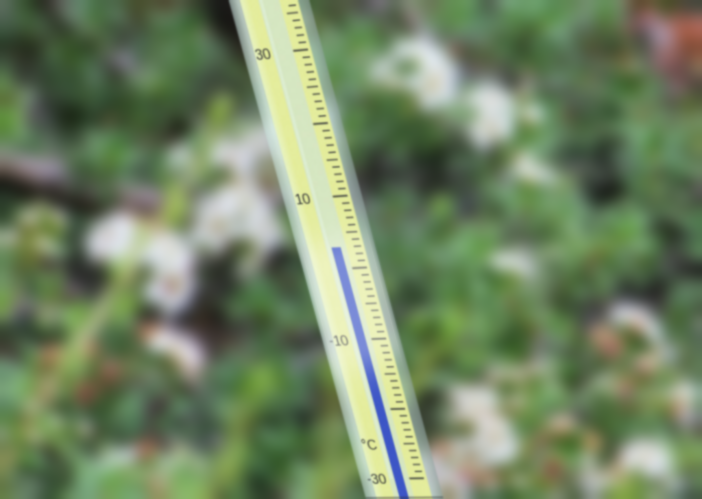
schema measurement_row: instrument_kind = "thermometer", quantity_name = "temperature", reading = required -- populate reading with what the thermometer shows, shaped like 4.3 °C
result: 3 °C
